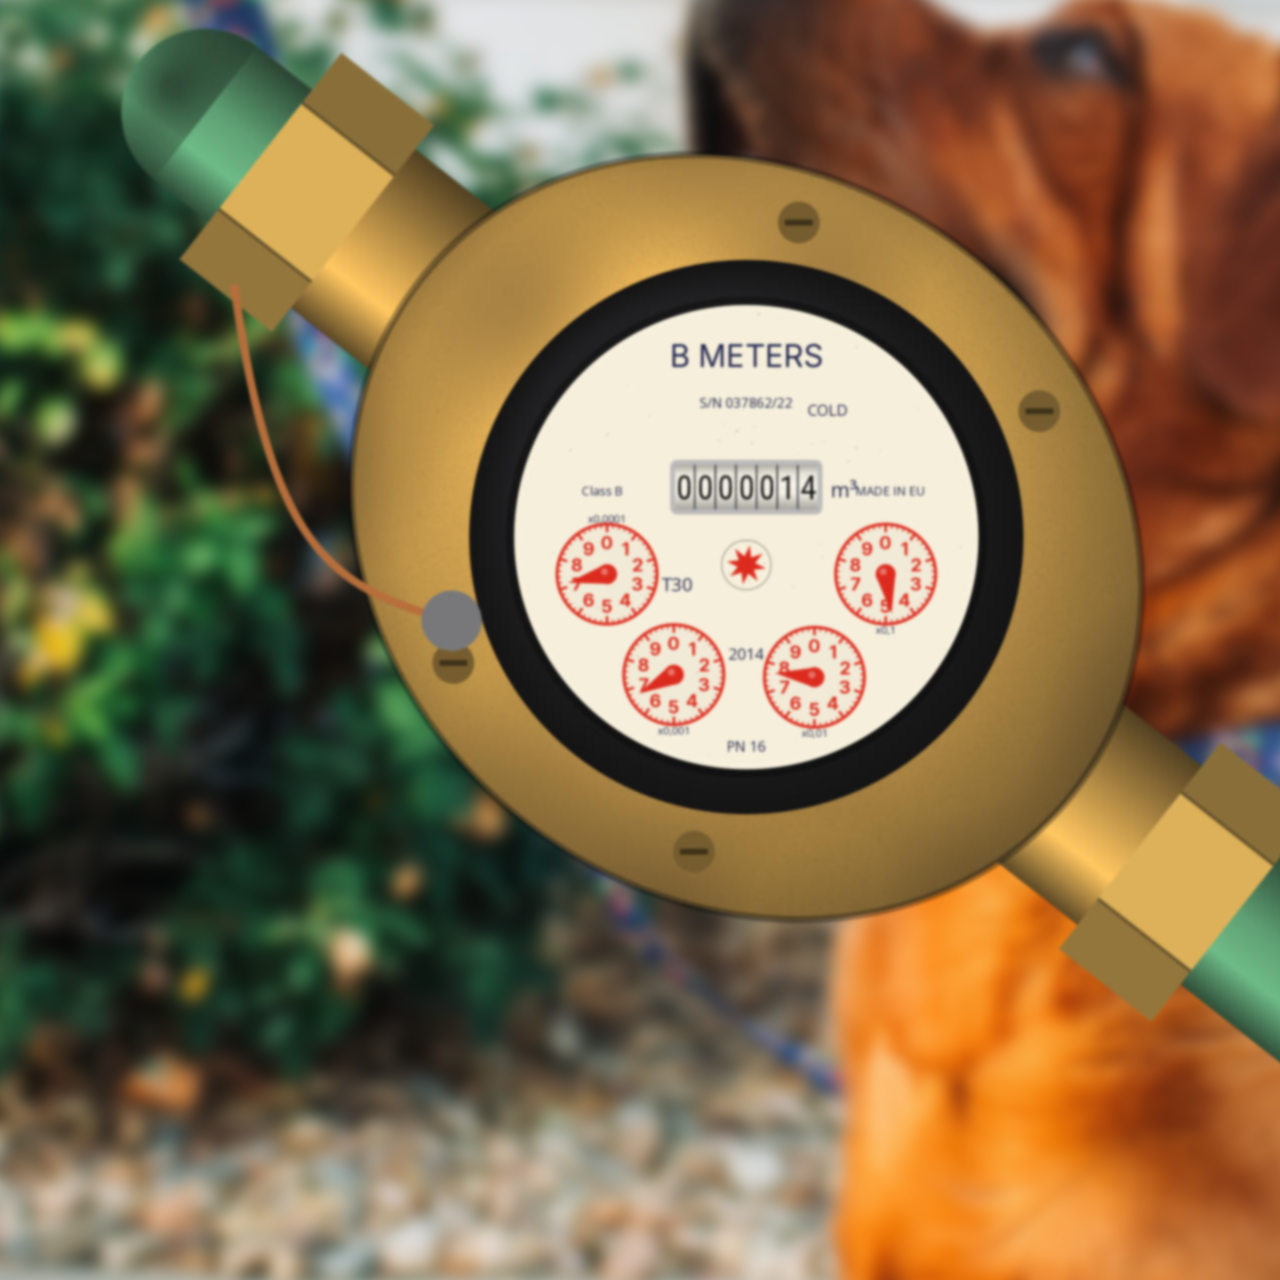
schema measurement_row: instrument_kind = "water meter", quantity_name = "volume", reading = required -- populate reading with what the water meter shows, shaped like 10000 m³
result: 14.4767 m³
